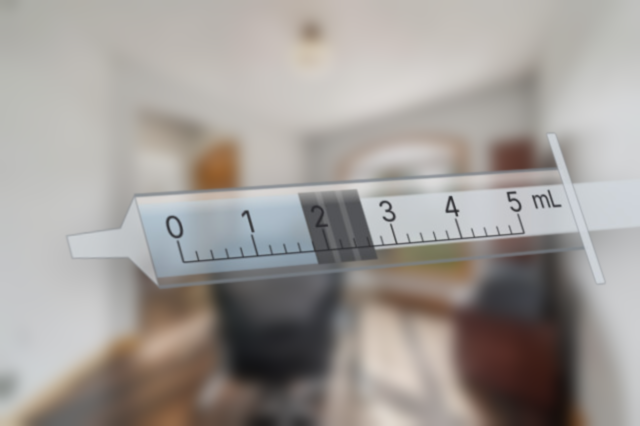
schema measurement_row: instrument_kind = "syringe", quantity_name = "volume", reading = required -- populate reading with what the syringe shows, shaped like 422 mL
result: 1.8 mL
